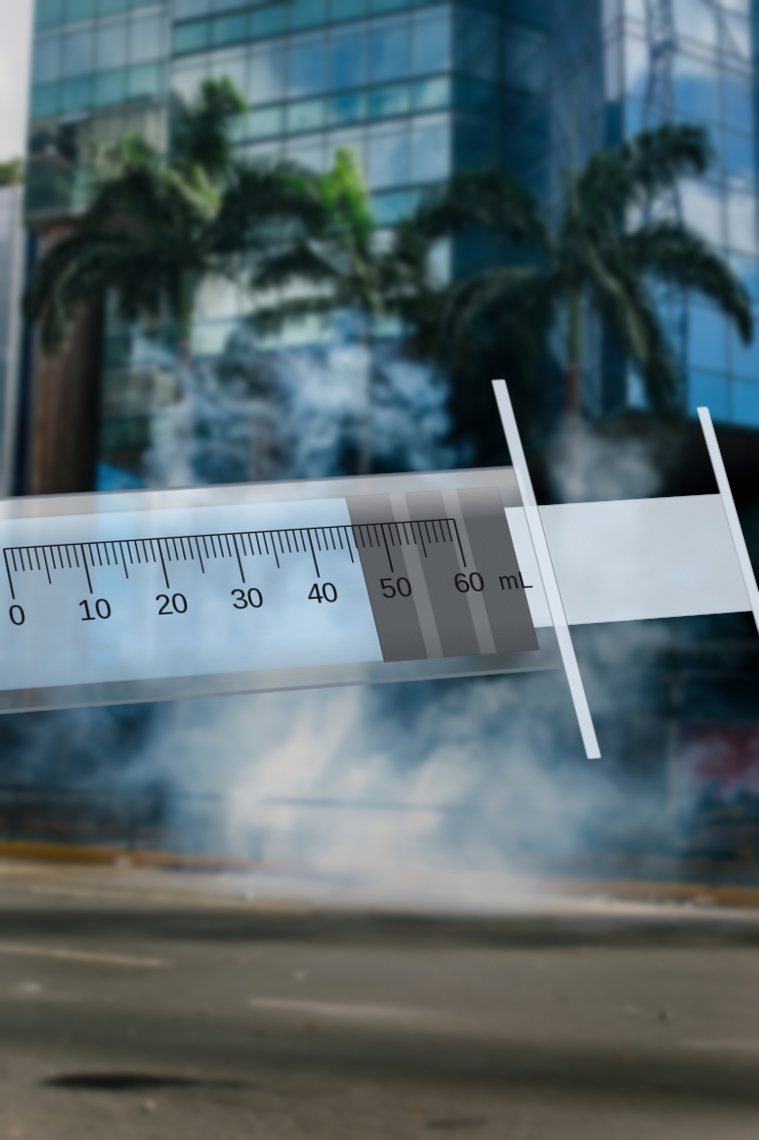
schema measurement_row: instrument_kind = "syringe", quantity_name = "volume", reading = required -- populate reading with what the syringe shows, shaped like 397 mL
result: 46 mL
